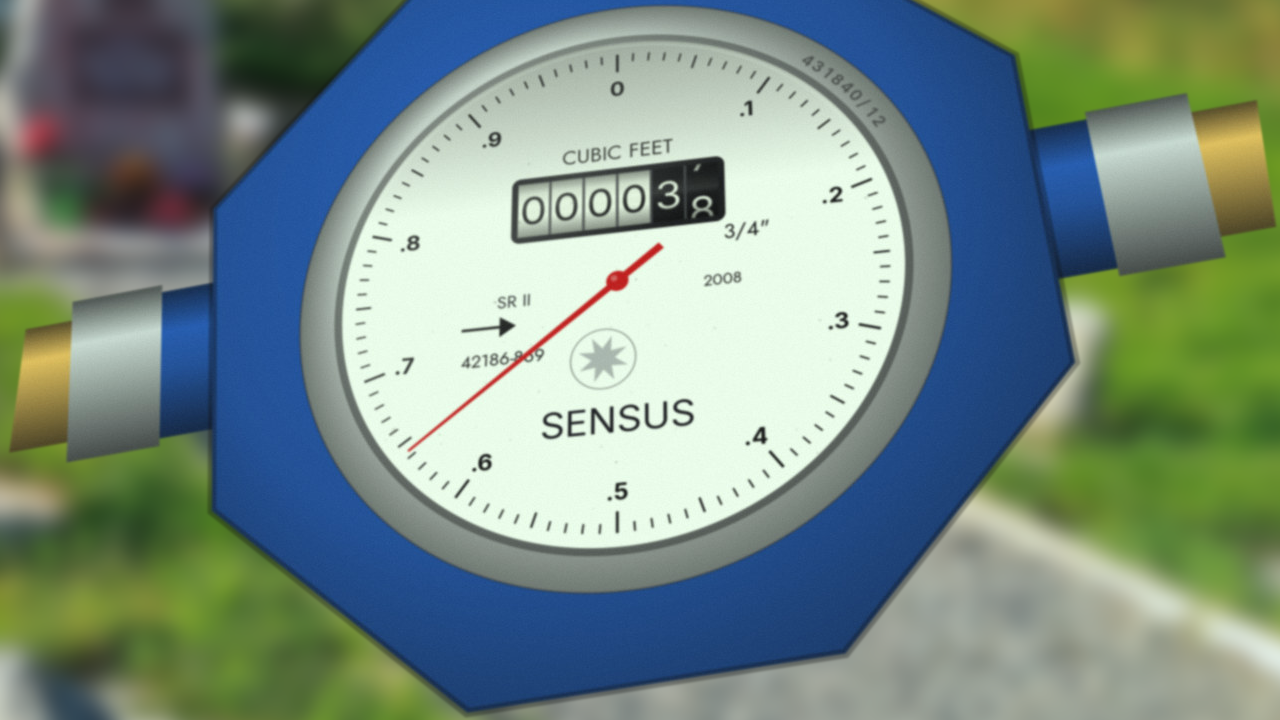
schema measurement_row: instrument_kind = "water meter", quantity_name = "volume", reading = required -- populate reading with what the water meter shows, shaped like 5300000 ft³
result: 37.64 ft³
